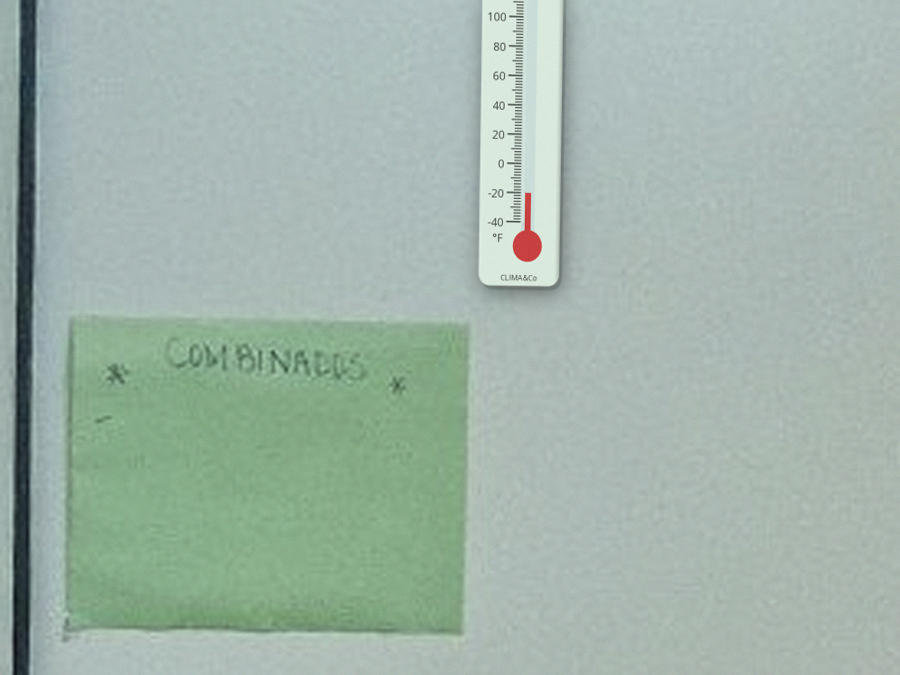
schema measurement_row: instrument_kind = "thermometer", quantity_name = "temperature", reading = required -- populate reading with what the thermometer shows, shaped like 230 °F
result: -20 °F
